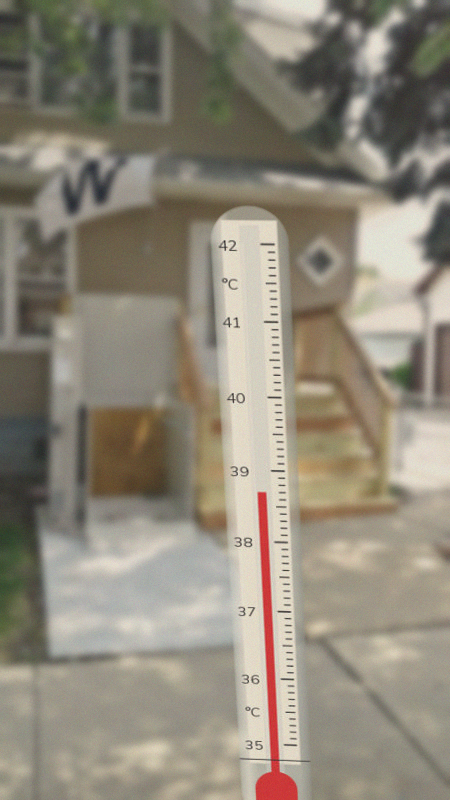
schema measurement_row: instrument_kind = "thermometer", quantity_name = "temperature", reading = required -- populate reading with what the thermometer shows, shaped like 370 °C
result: 38.7 °C
